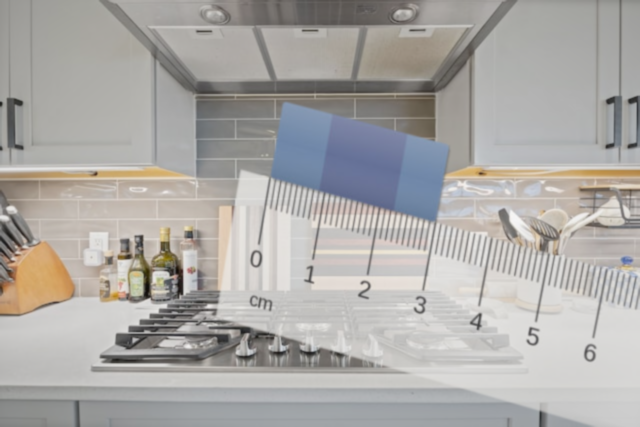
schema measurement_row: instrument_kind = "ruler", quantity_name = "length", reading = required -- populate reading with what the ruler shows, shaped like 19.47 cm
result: 3 cm
